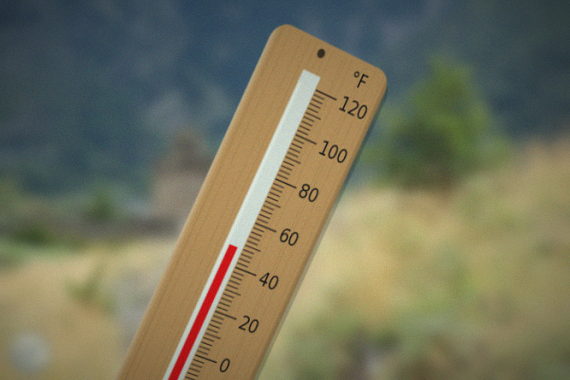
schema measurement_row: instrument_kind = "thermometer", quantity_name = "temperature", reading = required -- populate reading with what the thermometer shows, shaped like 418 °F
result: 48 °F
